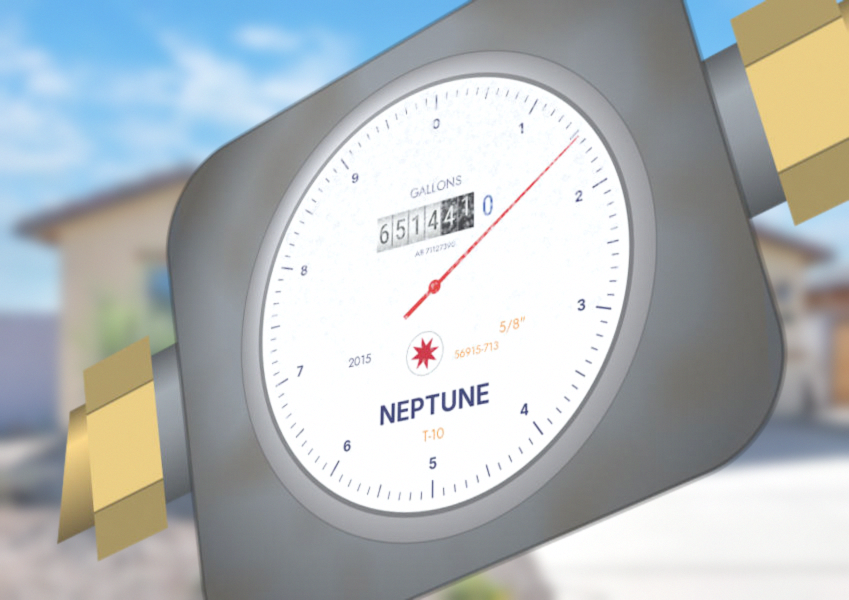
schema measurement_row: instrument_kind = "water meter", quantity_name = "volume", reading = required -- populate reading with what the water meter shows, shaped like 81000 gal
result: 6514411.5 gal
